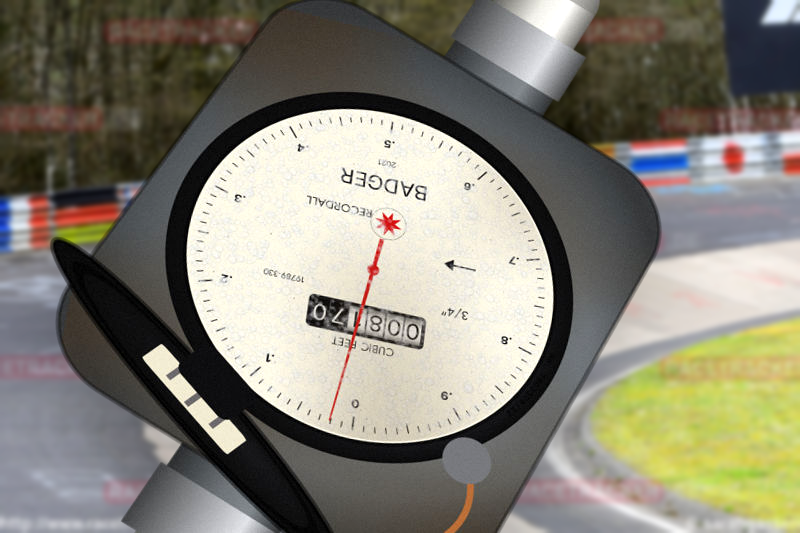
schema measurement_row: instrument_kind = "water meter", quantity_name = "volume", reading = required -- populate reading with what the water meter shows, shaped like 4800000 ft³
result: 8170.02 ft³
